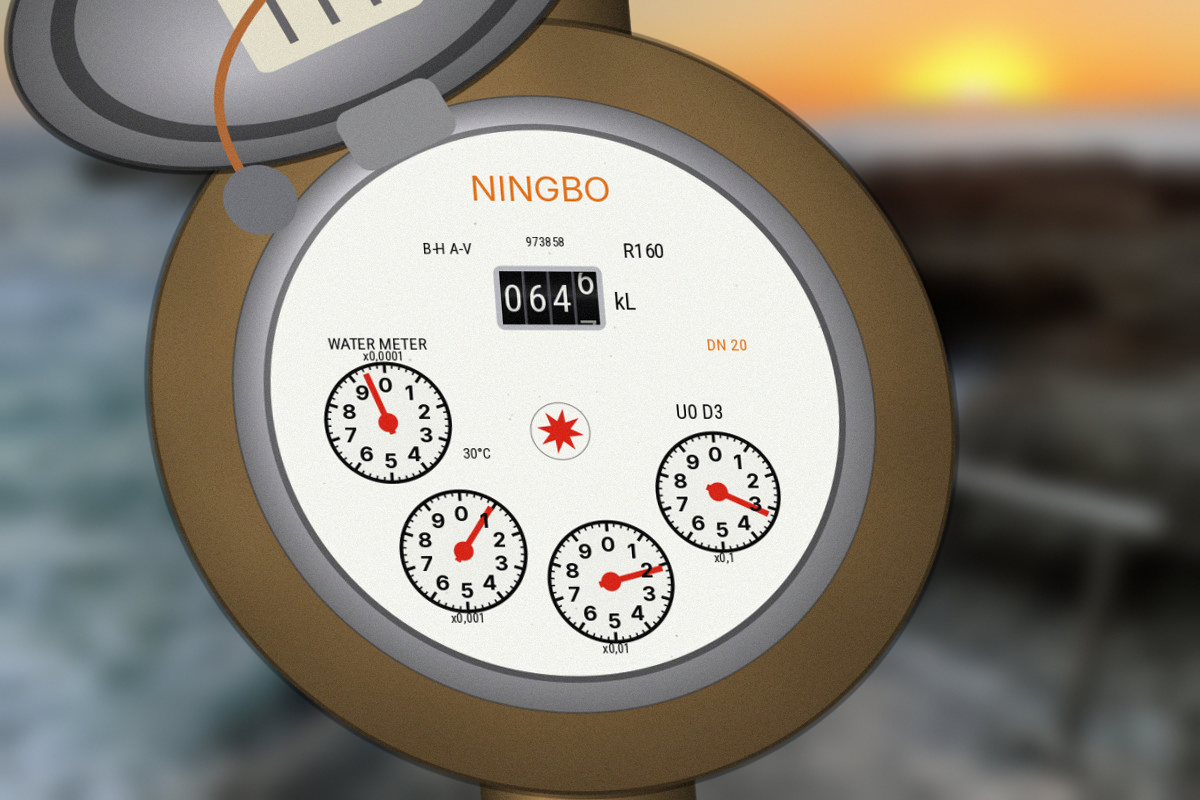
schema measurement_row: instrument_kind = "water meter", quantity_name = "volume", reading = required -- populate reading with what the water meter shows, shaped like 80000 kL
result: 646.3209 kL
